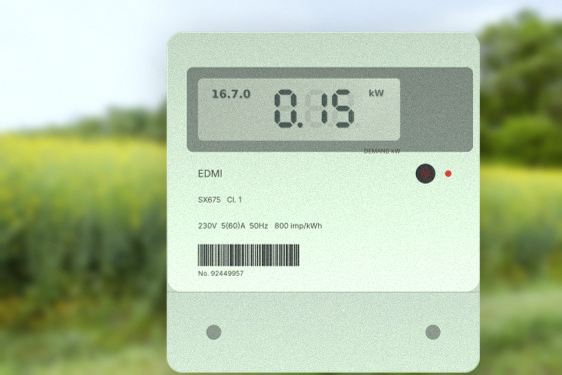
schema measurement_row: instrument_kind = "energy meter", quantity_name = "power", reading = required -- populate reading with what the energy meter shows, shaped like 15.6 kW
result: 0.15 kW
